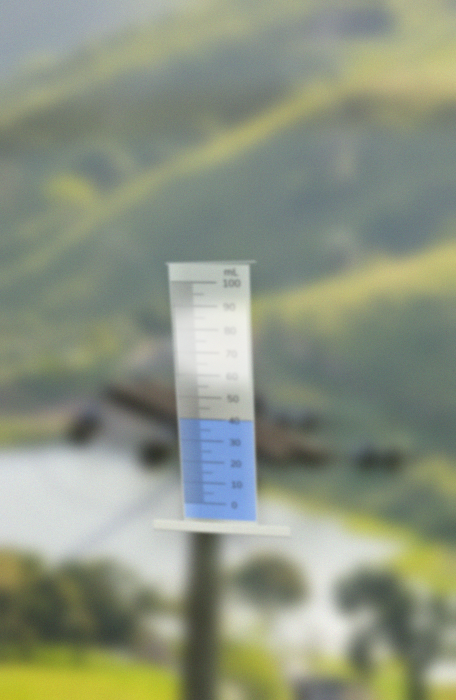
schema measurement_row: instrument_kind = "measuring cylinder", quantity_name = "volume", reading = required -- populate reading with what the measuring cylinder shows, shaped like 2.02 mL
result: 40 mL
